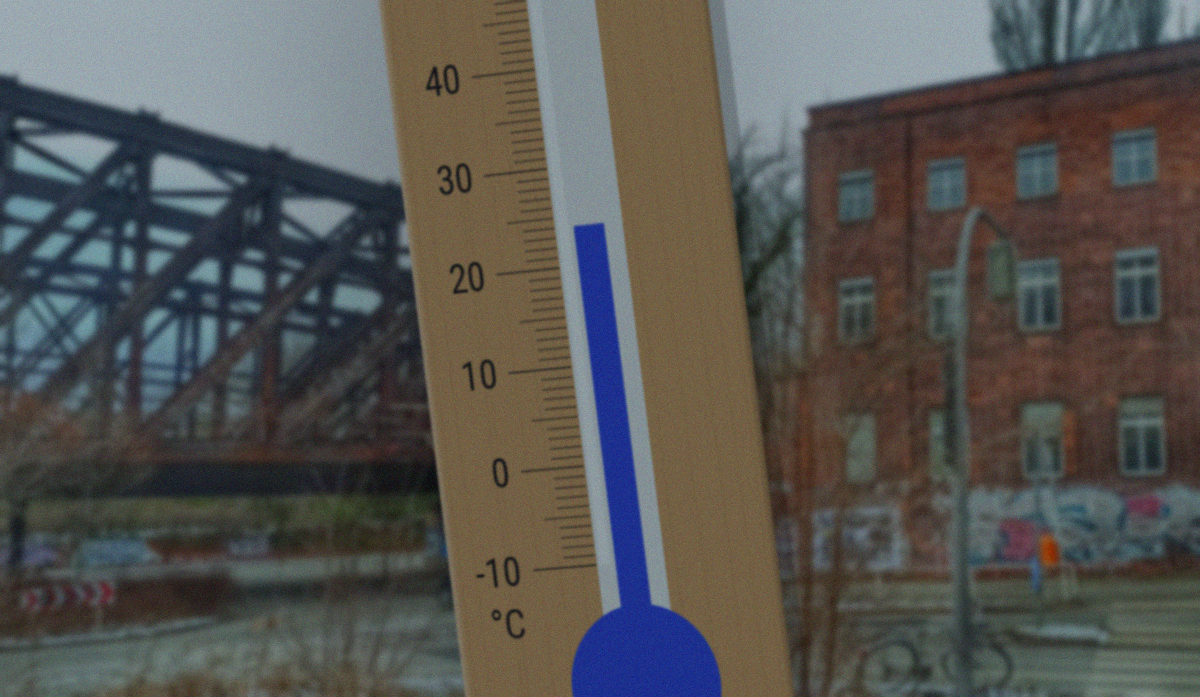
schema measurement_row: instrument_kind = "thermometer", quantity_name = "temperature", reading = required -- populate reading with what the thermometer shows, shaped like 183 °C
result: 24 °C
